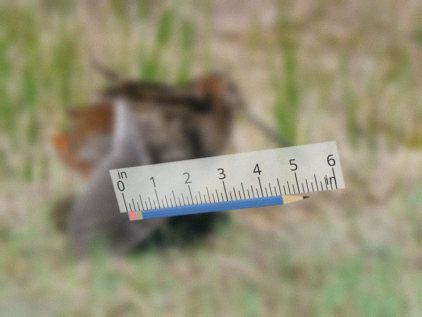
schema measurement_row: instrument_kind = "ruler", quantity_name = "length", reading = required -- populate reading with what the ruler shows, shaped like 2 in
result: 5.25 in
